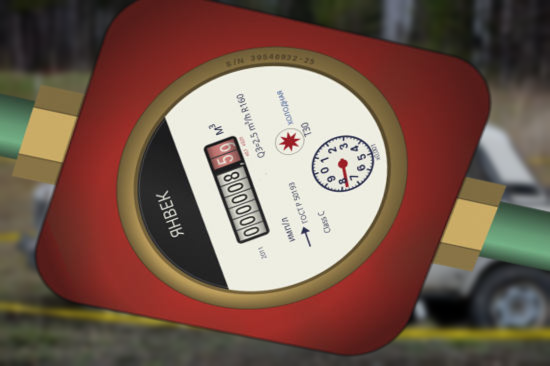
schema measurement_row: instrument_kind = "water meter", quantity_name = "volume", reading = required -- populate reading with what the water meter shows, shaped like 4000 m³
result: 8.587 m³
